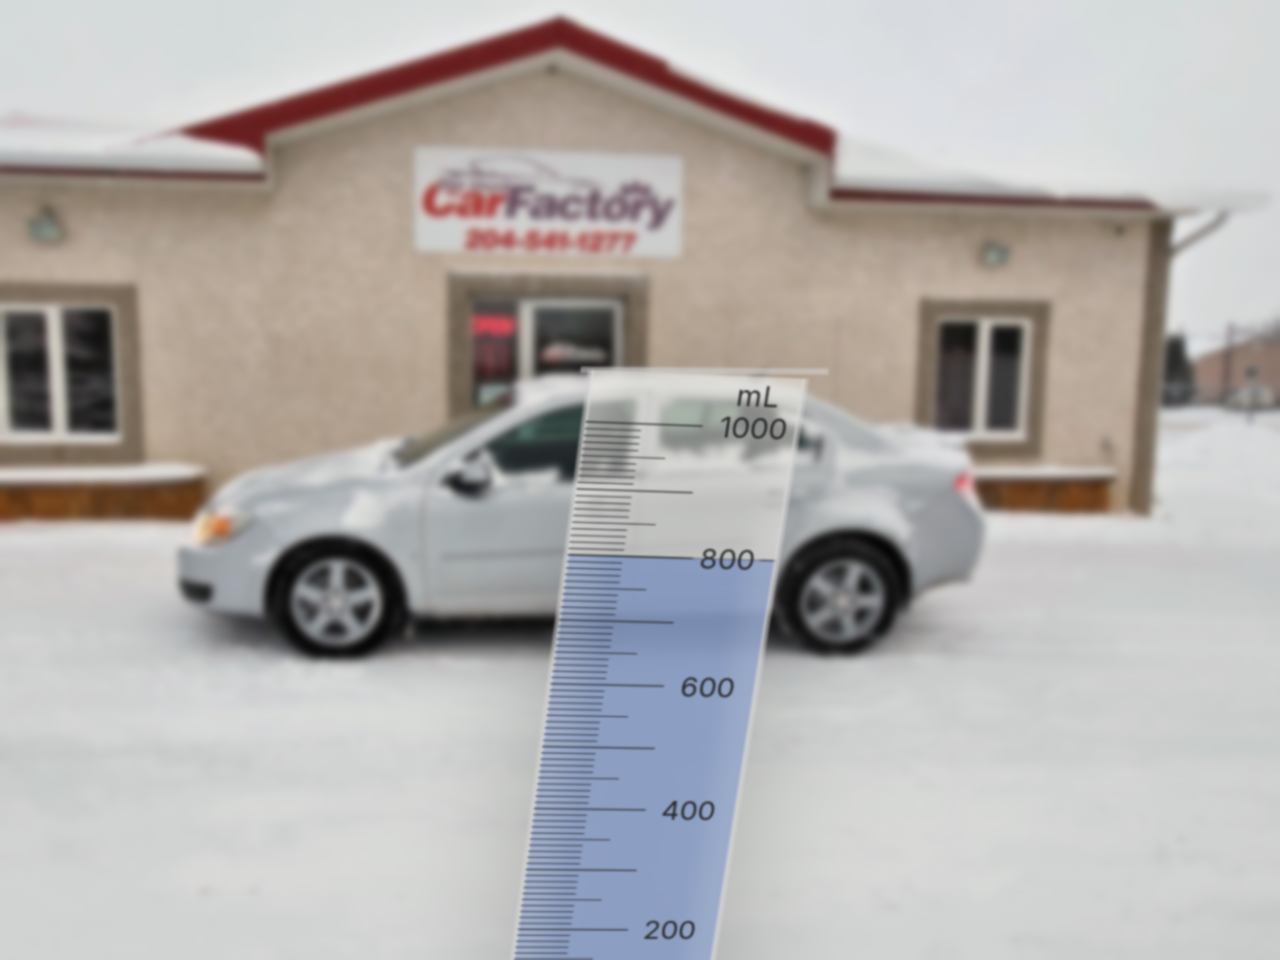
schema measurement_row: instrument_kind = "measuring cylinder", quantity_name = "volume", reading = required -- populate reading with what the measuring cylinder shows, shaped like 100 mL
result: 800 mL
